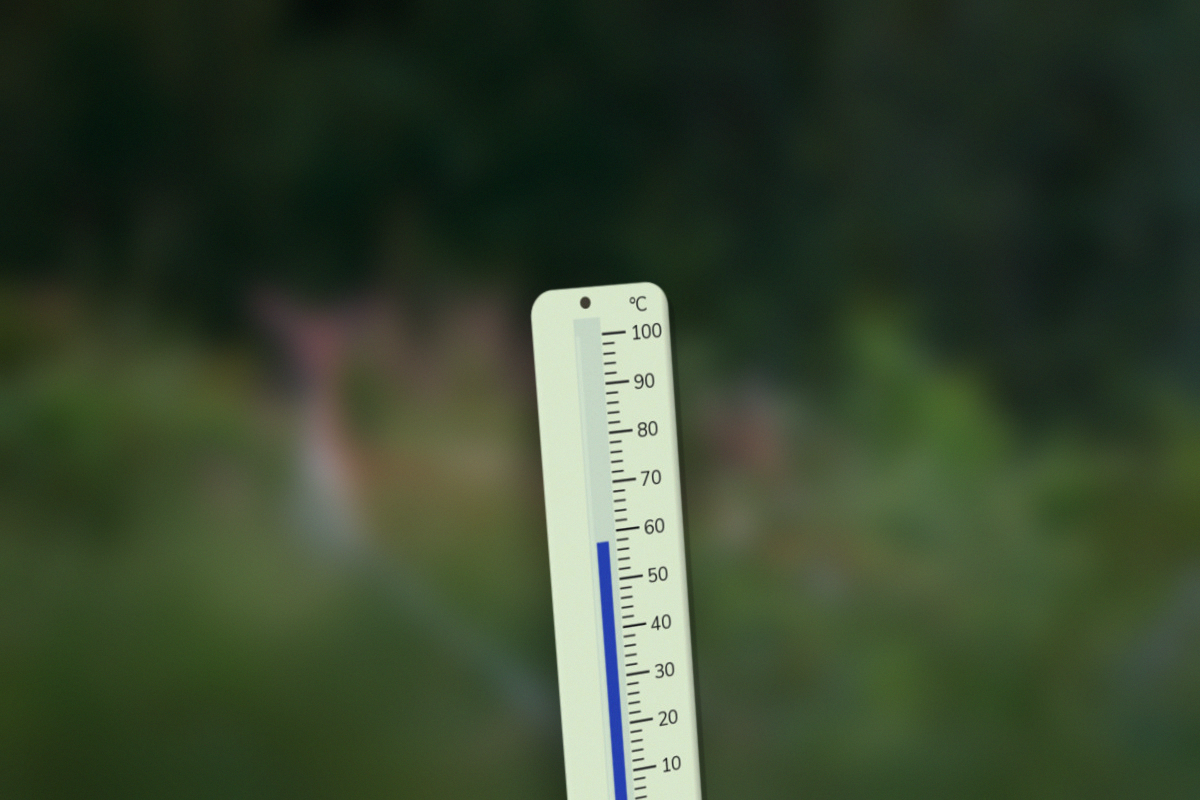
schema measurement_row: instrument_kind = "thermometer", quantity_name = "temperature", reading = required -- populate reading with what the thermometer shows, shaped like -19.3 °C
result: 58 °C
